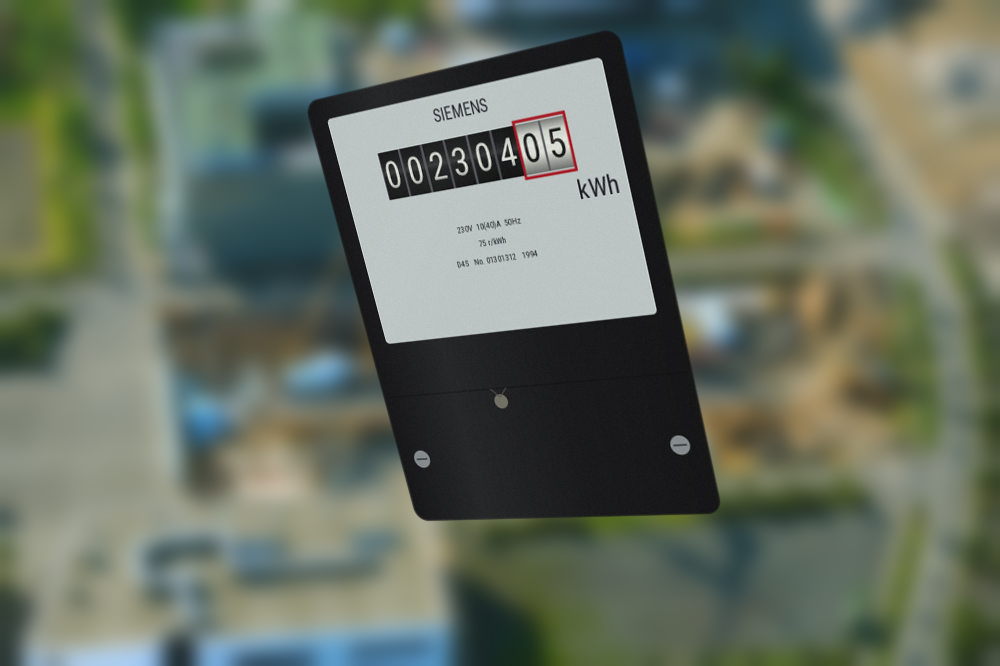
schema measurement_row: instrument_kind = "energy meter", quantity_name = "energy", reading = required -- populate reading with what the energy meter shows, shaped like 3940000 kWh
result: 2304.05 kWh
